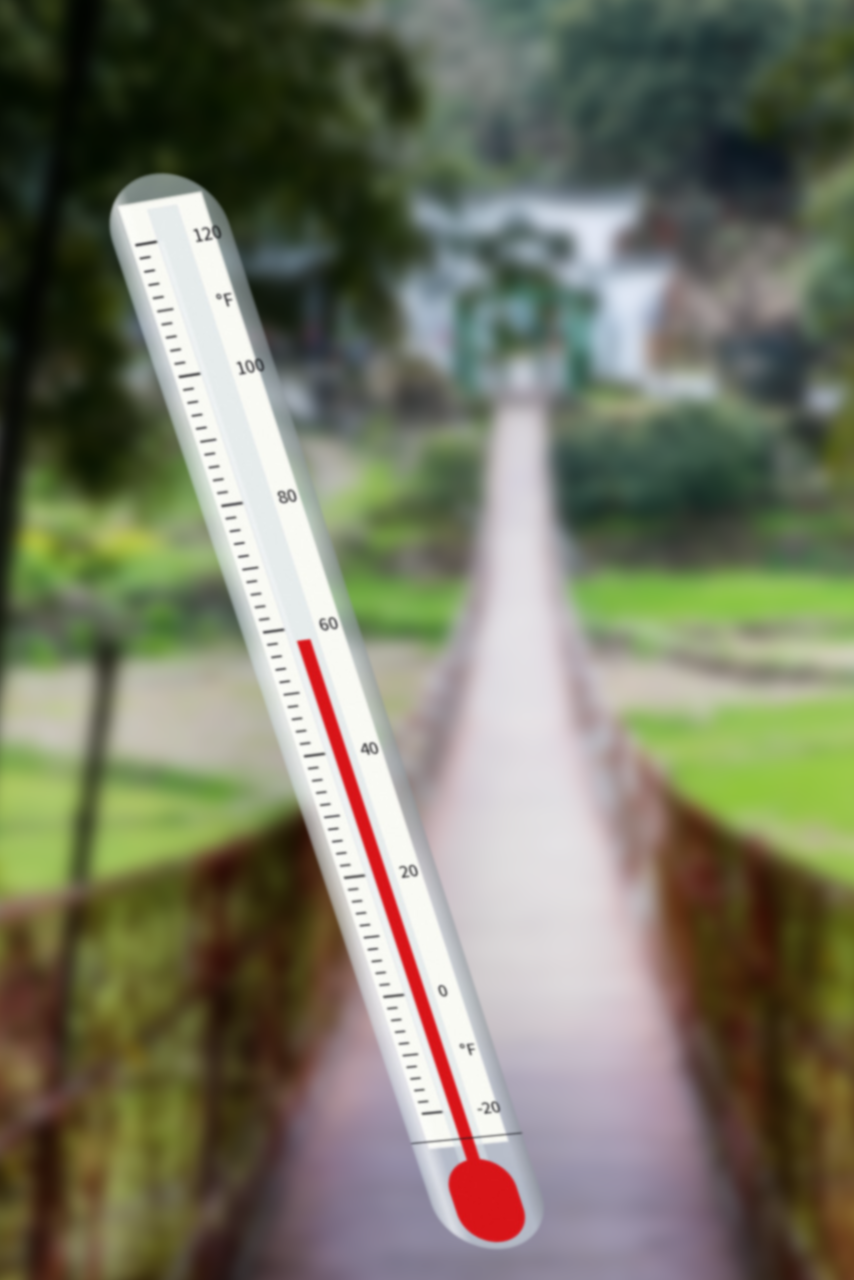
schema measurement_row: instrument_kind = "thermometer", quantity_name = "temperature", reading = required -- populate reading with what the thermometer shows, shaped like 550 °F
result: 58 °F
